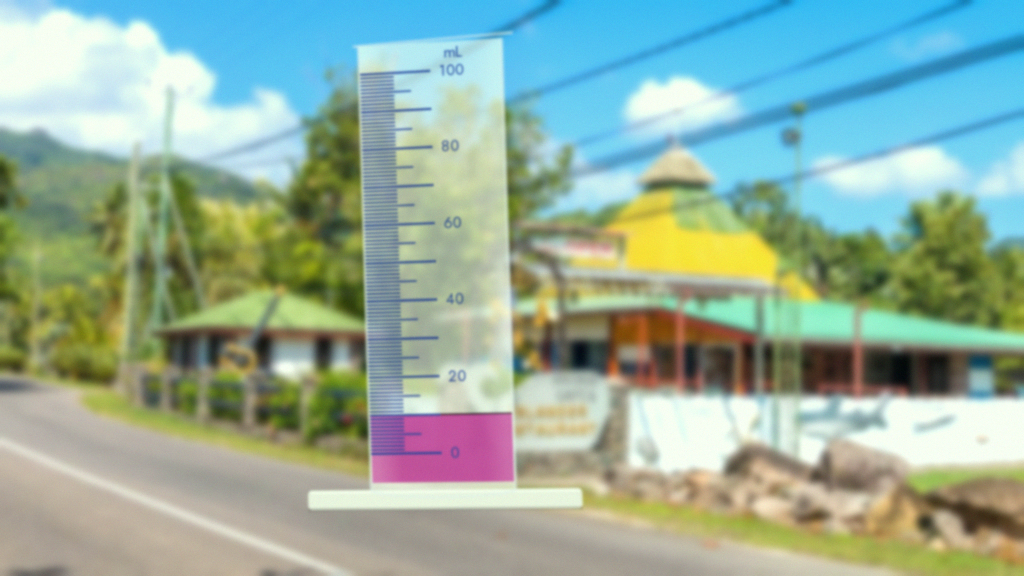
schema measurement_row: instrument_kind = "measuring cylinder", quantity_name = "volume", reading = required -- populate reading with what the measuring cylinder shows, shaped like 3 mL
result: 10 mL
